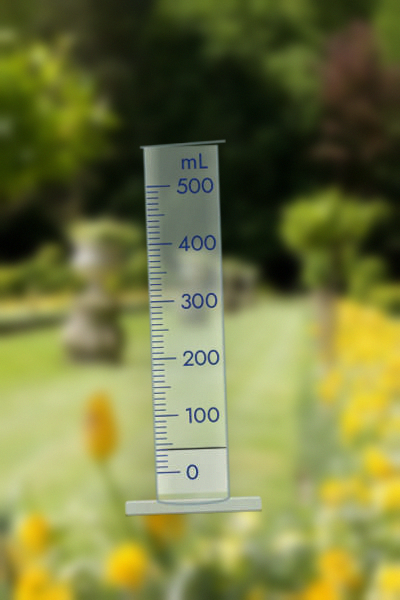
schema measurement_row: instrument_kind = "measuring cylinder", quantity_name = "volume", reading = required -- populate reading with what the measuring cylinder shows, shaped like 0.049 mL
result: 40 mL
